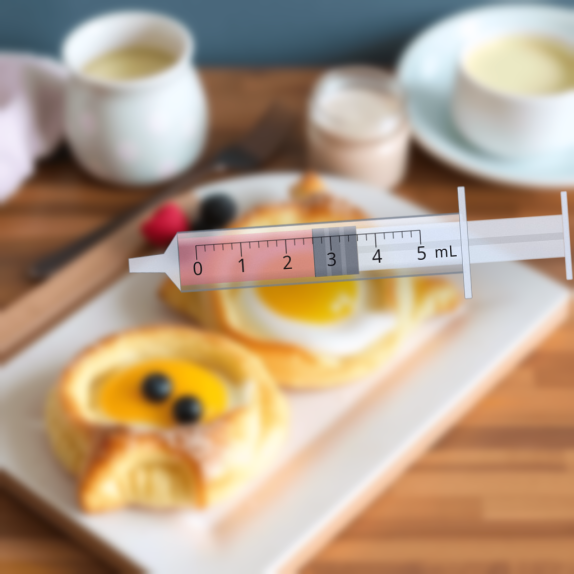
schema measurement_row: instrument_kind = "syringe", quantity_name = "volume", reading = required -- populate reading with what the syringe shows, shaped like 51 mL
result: 2.6 mL
